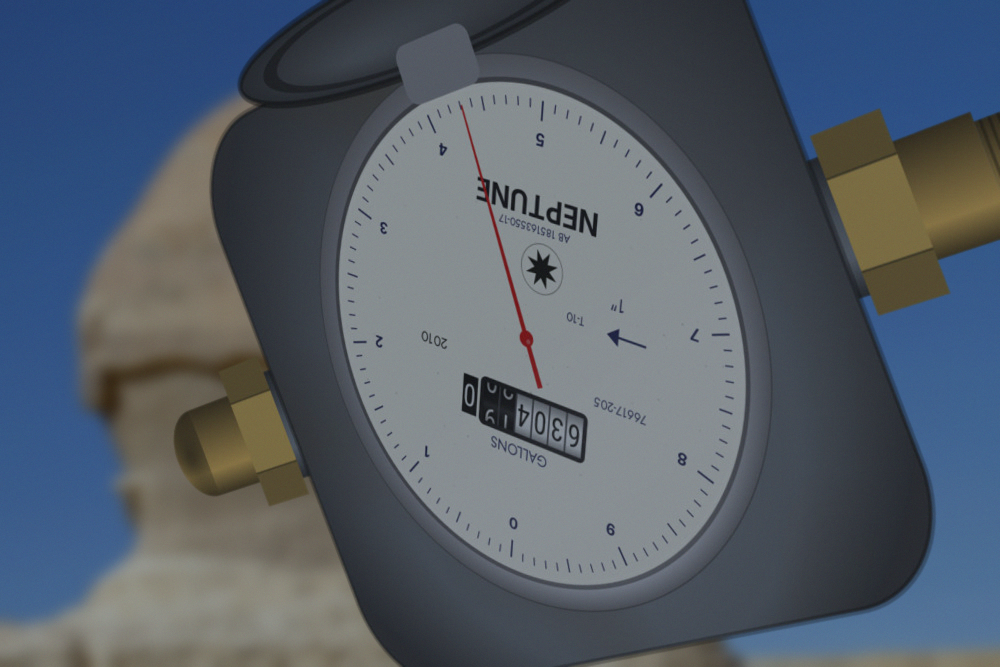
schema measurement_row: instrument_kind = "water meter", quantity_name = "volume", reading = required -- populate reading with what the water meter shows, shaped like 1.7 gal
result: 6304194.3 gal
